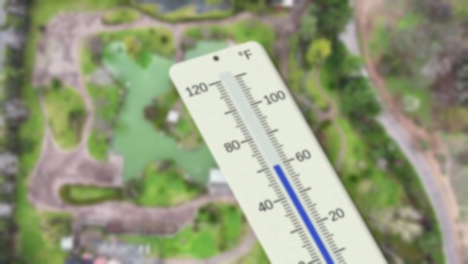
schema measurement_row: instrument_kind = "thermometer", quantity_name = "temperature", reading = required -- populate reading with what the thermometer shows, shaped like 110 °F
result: 60 °F
